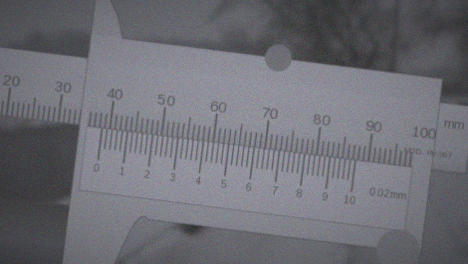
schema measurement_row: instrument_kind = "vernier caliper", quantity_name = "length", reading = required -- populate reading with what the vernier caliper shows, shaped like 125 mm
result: 38.5 mm
